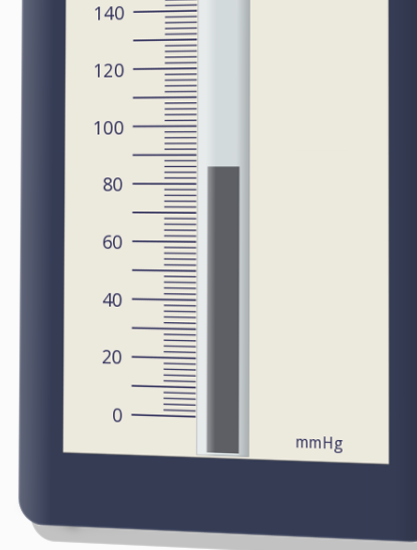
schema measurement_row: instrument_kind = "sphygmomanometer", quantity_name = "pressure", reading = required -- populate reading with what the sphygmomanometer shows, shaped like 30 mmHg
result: 86 mmHg
